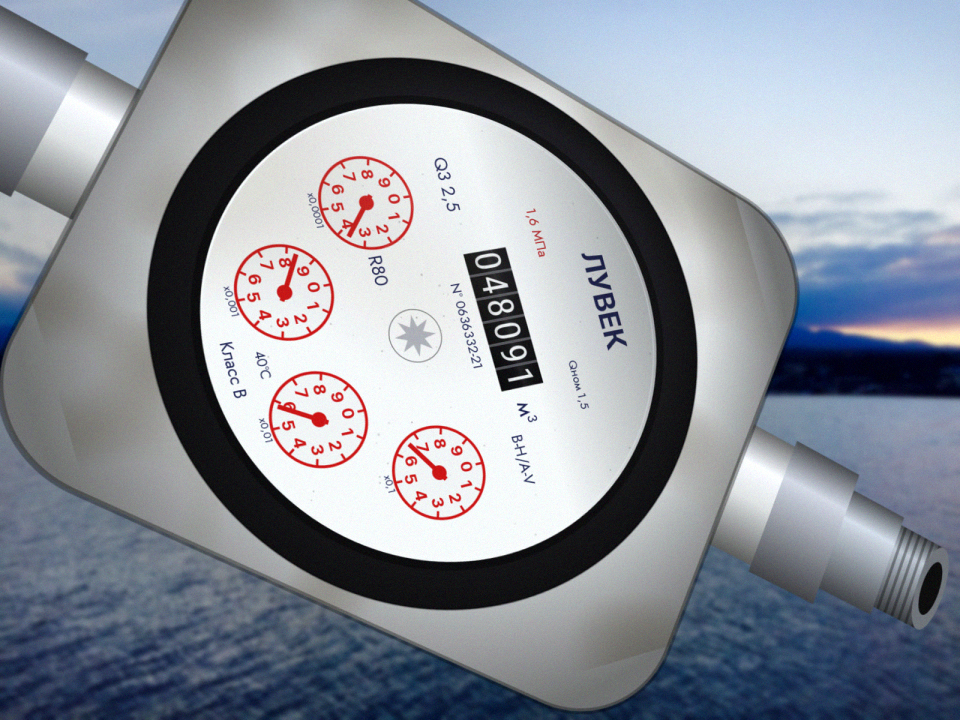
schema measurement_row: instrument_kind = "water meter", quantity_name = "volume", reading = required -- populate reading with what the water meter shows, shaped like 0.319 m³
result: 48091.6583 m³
